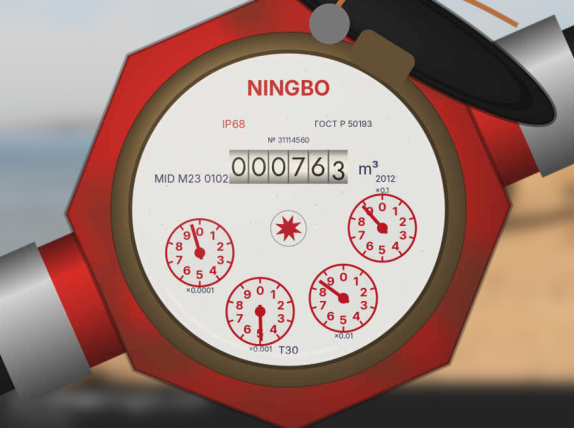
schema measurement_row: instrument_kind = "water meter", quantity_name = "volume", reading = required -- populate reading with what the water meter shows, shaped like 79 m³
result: 762.8849 m³
